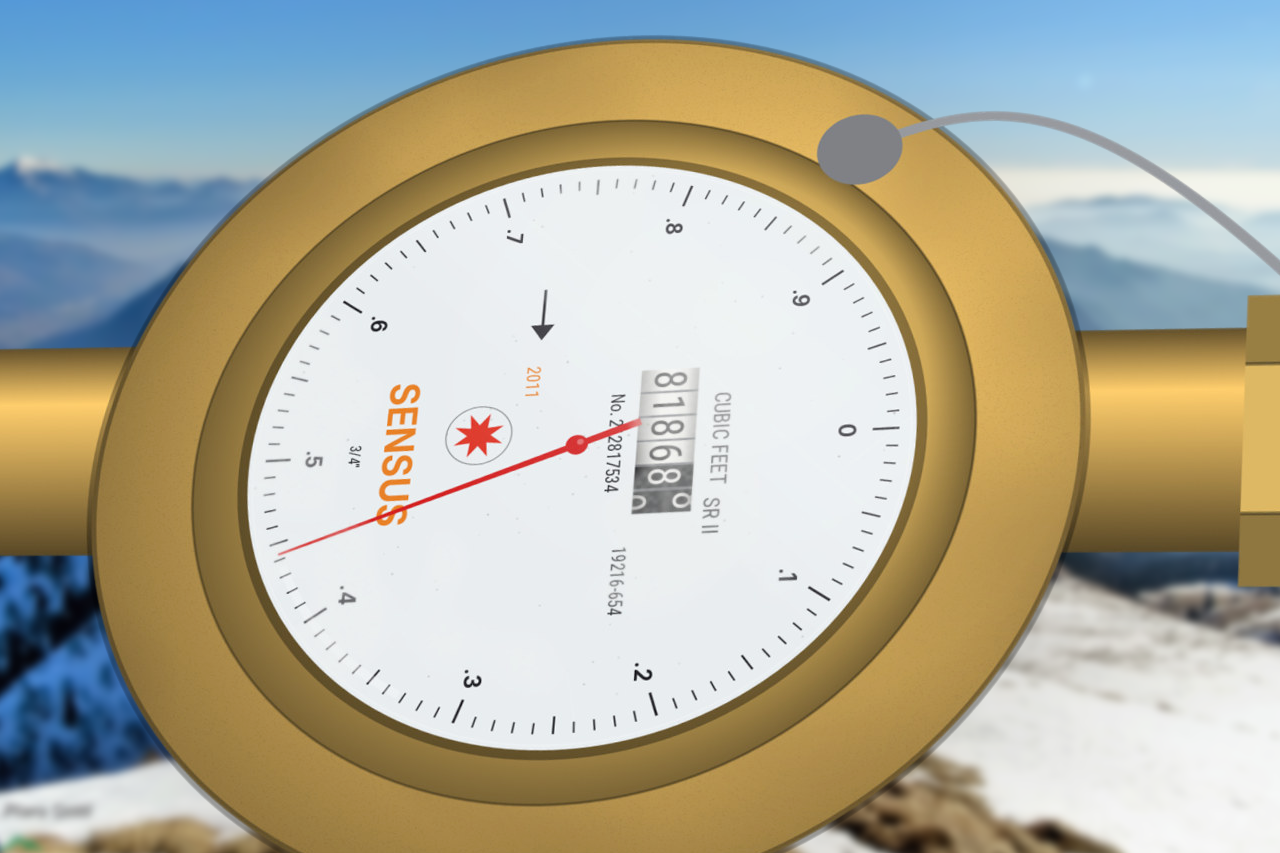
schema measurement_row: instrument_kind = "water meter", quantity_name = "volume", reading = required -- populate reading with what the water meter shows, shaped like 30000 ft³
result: 818688.44 ft³
